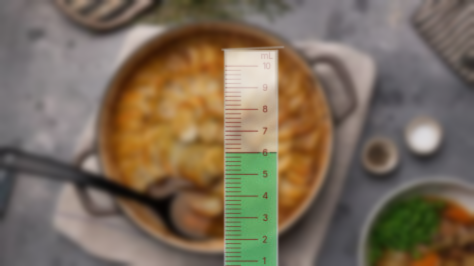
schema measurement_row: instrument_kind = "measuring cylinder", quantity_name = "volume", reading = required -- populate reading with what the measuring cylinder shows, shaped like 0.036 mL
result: 6 mL
